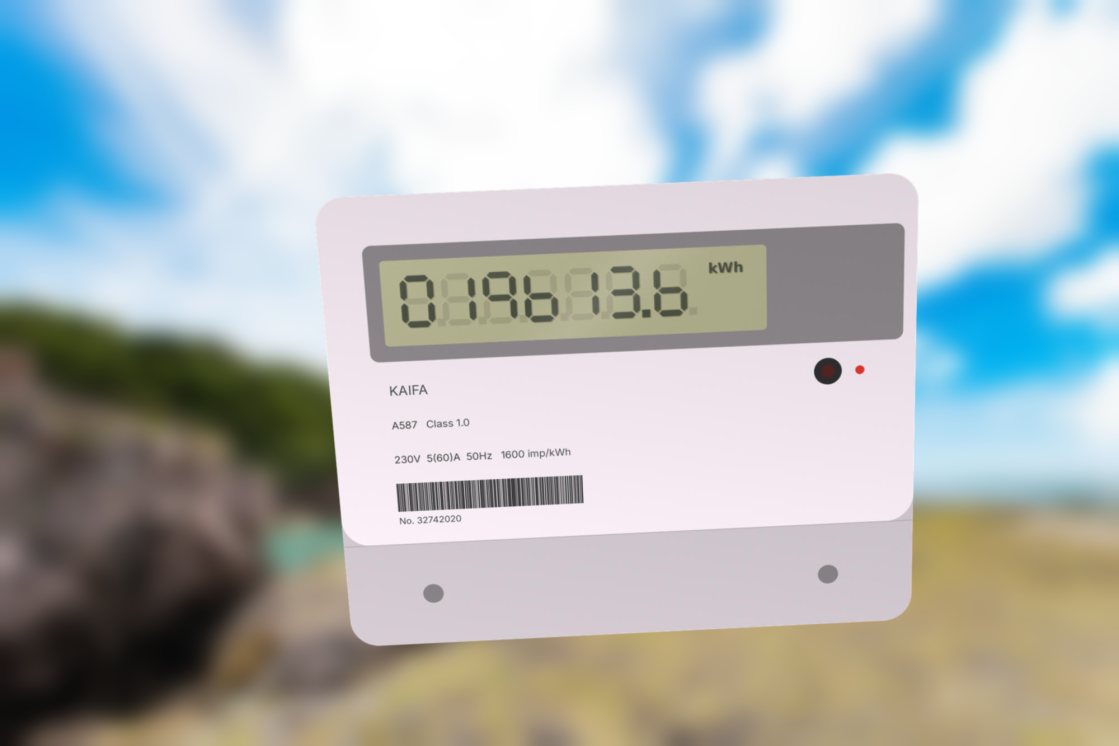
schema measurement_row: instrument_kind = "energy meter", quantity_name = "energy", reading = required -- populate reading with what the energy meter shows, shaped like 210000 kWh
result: 19613.6 kWh
